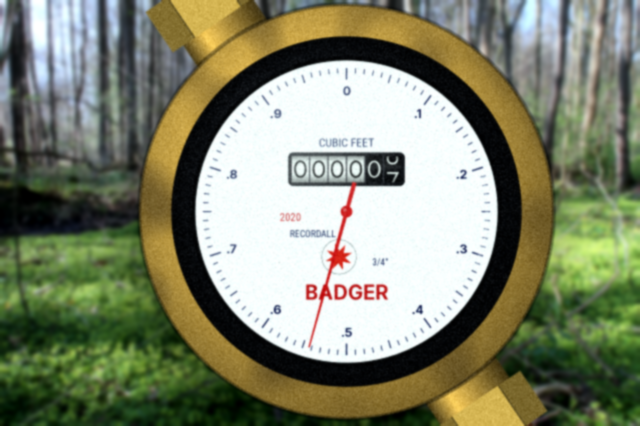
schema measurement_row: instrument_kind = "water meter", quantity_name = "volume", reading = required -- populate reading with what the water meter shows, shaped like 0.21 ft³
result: 6.54 ft³
